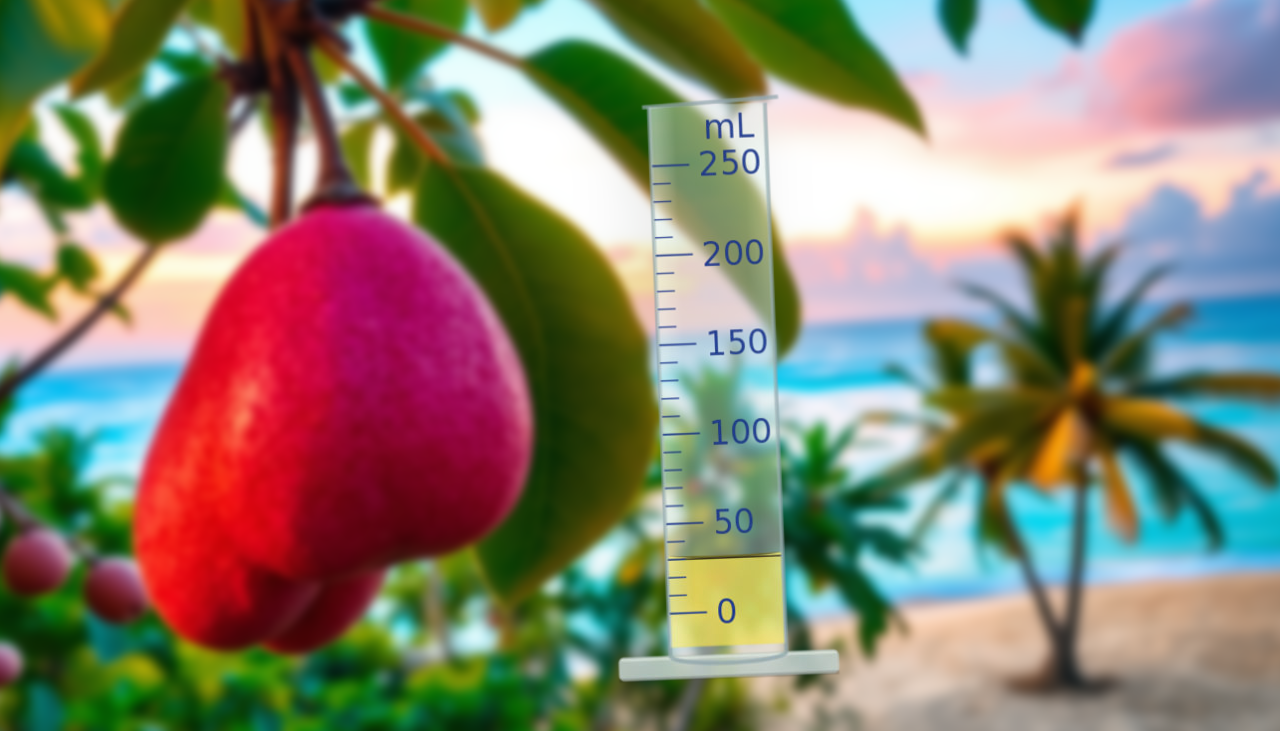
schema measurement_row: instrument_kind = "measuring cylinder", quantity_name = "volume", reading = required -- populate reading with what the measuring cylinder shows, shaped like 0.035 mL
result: 30 mL
